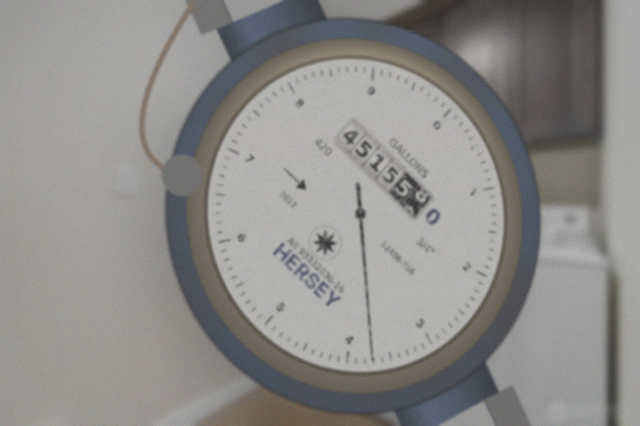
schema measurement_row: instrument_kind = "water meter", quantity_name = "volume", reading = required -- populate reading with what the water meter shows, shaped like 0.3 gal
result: 4515583.7 gal
